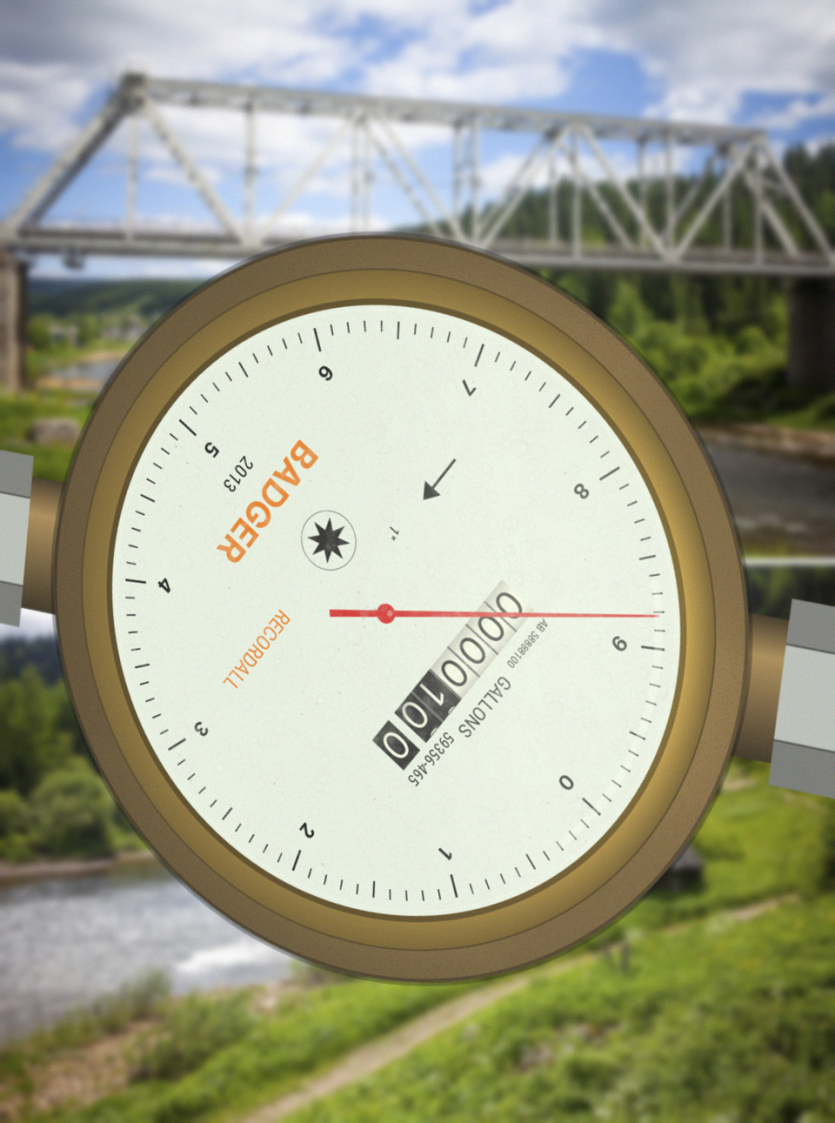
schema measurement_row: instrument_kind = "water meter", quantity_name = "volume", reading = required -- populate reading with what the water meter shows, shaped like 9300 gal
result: 98.8 gal
